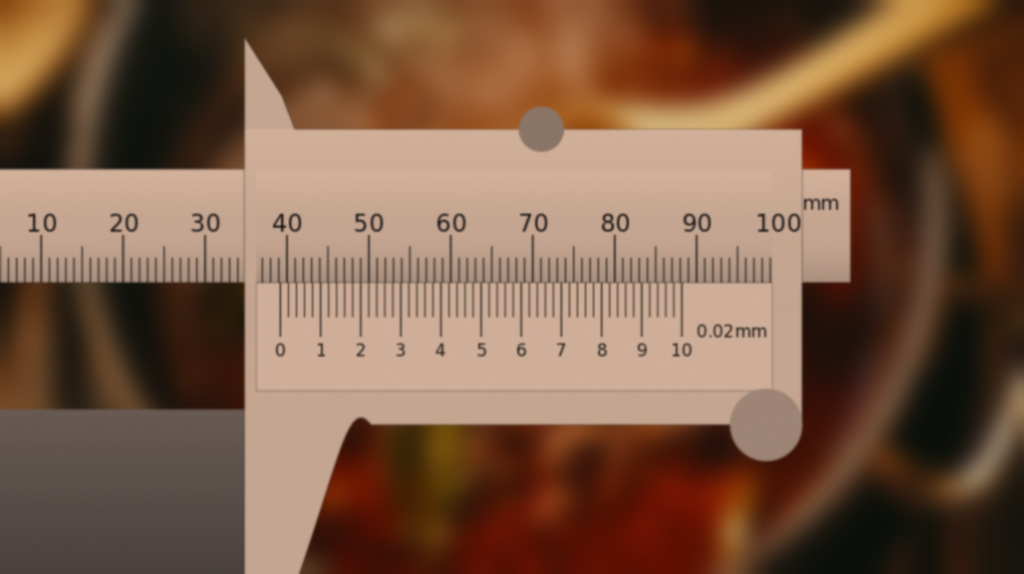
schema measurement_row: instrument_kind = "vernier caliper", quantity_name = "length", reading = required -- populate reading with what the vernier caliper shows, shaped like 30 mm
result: 39.2 mm
